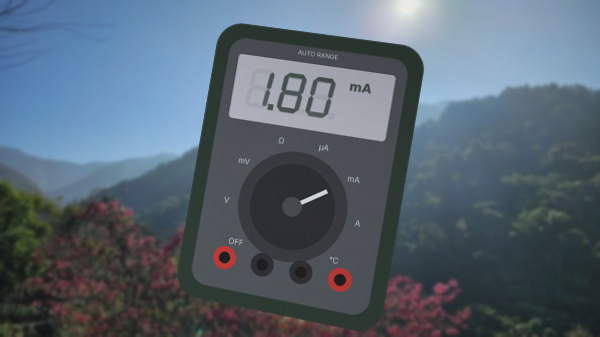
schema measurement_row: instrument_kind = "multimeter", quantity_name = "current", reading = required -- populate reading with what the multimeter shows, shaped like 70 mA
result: 1.80 mA
